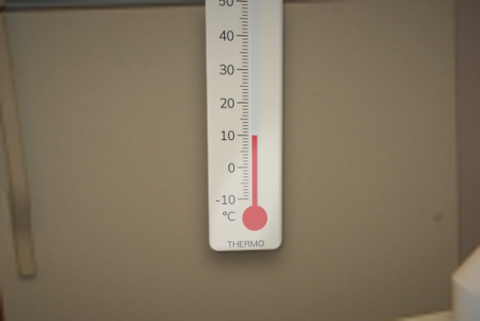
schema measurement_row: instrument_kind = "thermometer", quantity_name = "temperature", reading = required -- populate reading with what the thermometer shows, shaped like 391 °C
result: 10 °C
